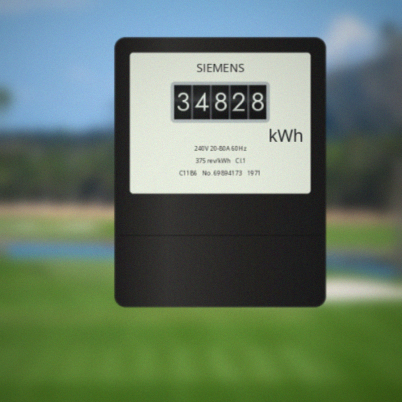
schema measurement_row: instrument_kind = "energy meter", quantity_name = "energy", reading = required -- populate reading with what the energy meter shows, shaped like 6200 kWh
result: 34828 kWh
